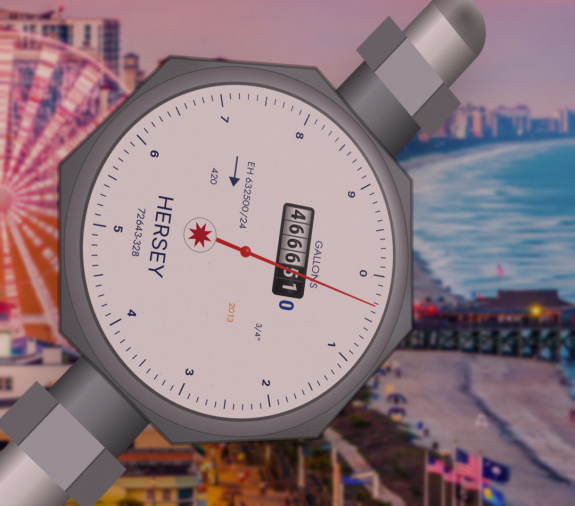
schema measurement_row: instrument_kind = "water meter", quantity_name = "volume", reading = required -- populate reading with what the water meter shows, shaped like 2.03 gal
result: 4666510.3 gal
